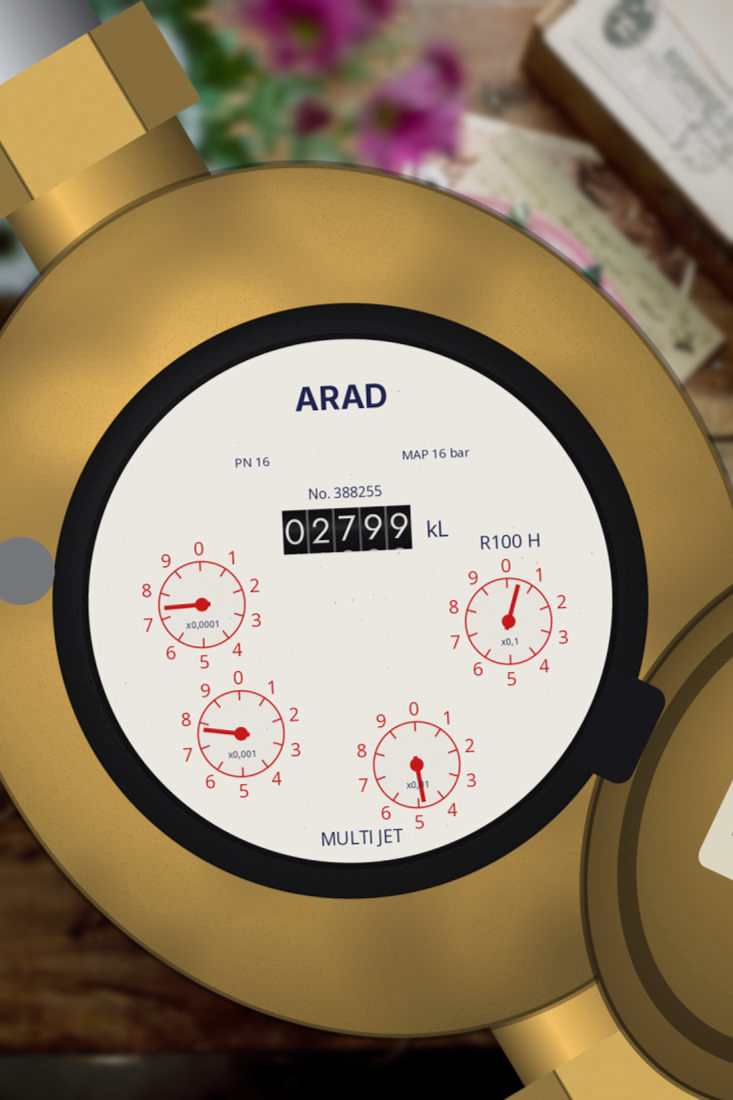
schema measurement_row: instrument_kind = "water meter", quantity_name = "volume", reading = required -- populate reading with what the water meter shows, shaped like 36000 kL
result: 2799.0477 kL
